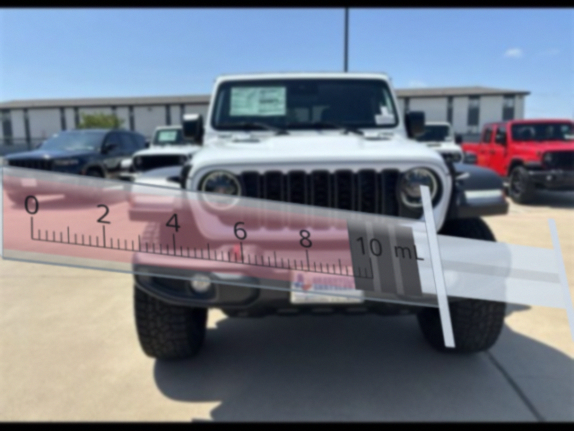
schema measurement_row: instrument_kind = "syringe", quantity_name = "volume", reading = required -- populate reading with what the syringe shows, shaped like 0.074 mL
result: 9.4 mL
